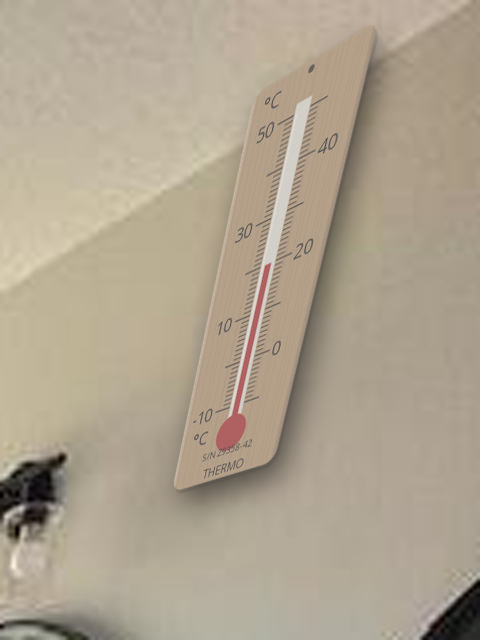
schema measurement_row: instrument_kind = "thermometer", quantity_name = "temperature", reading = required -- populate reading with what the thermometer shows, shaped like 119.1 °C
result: 20 °C
